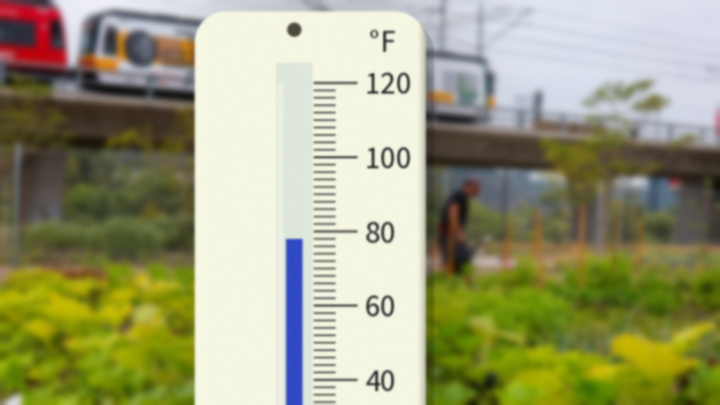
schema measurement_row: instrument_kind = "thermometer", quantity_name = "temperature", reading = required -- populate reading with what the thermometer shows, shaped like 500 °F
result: 78 °F
